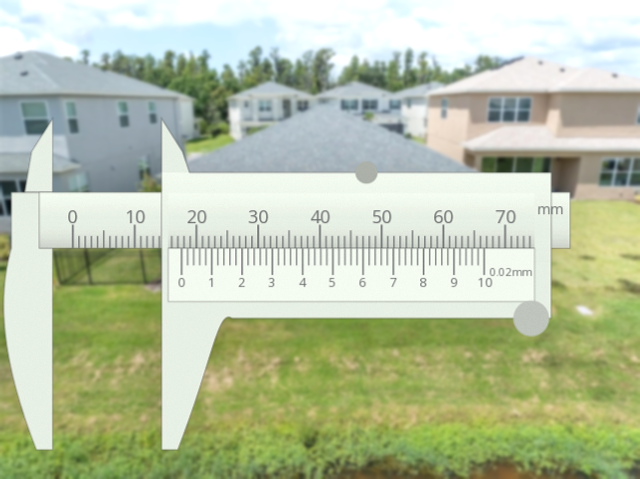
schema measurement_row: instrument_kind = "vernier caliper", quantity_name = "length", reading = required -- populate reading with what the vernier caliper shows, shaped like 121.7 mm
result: 17.6 mm
